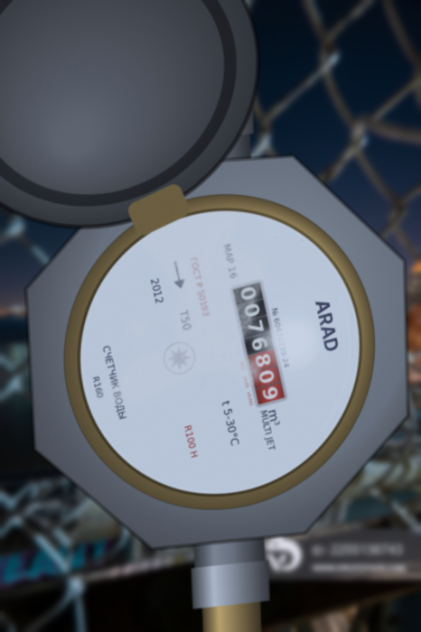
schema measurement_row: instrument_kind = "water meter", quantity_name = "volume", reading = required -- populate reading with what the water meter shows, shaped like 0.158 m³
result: 76.809 m³
